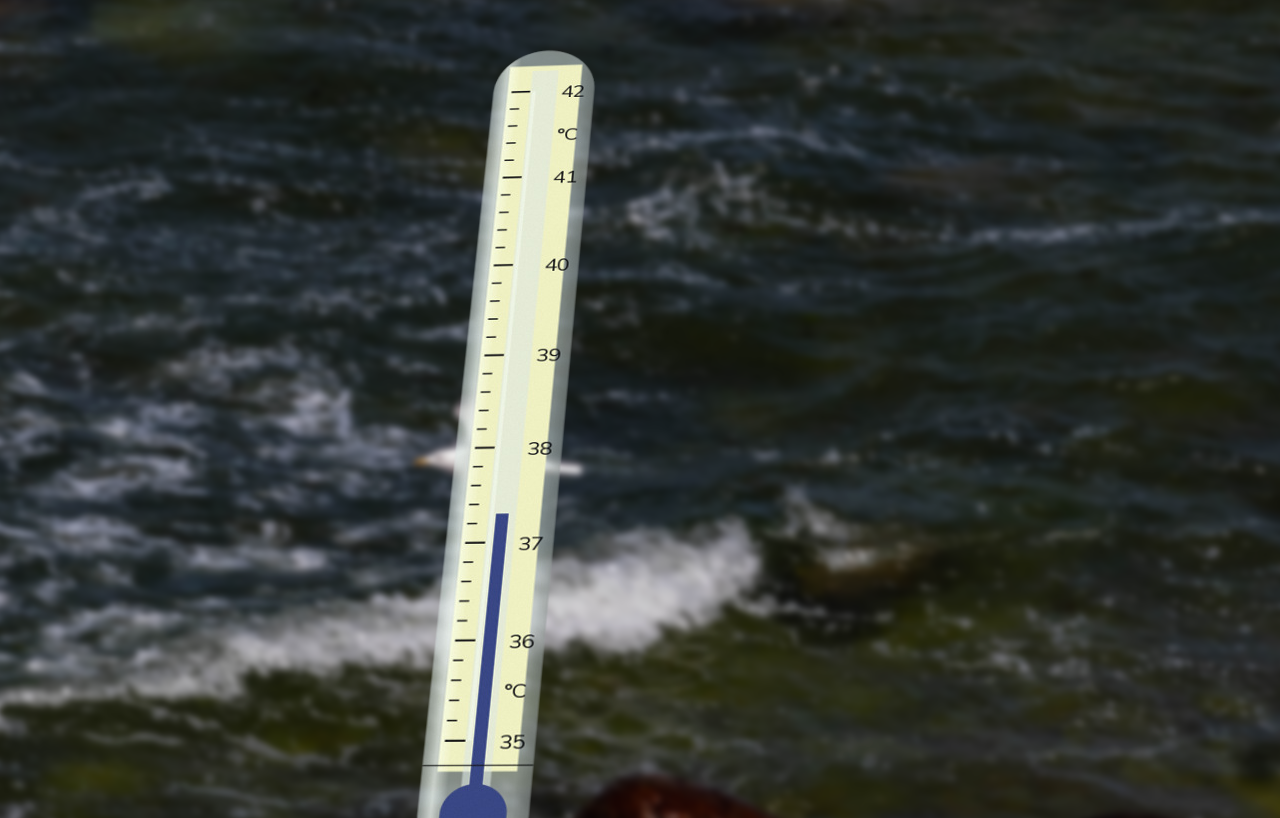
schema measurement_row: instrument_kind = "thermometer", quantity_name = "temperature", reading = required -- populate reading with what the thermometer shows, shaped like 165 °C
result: 37.3 °C
